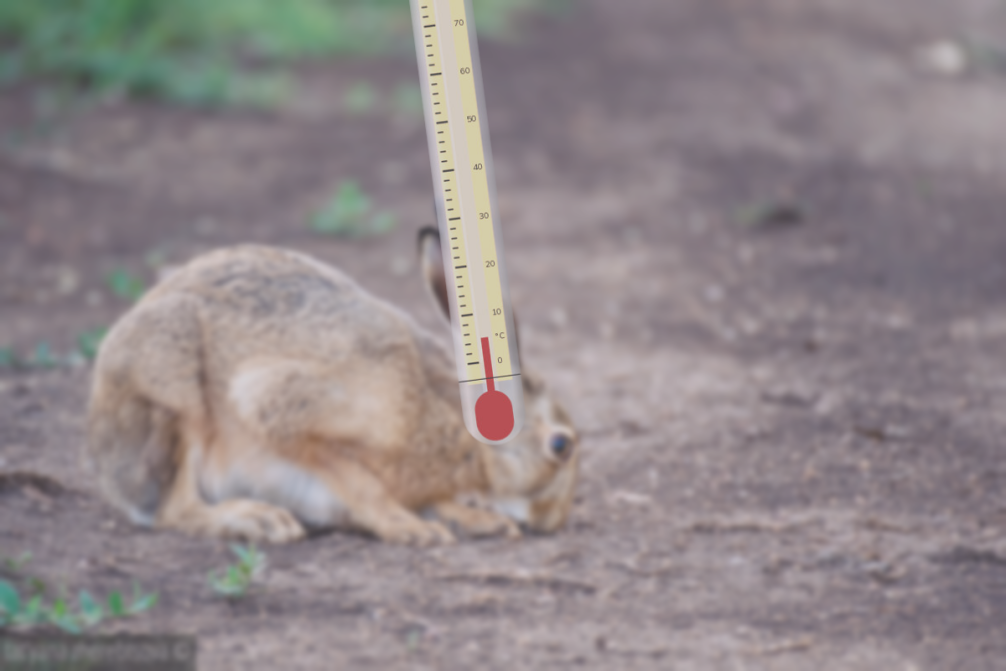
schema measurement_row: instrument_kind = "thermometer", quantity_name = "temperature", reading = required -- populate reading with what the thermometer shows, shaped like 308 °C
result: 5 °C
